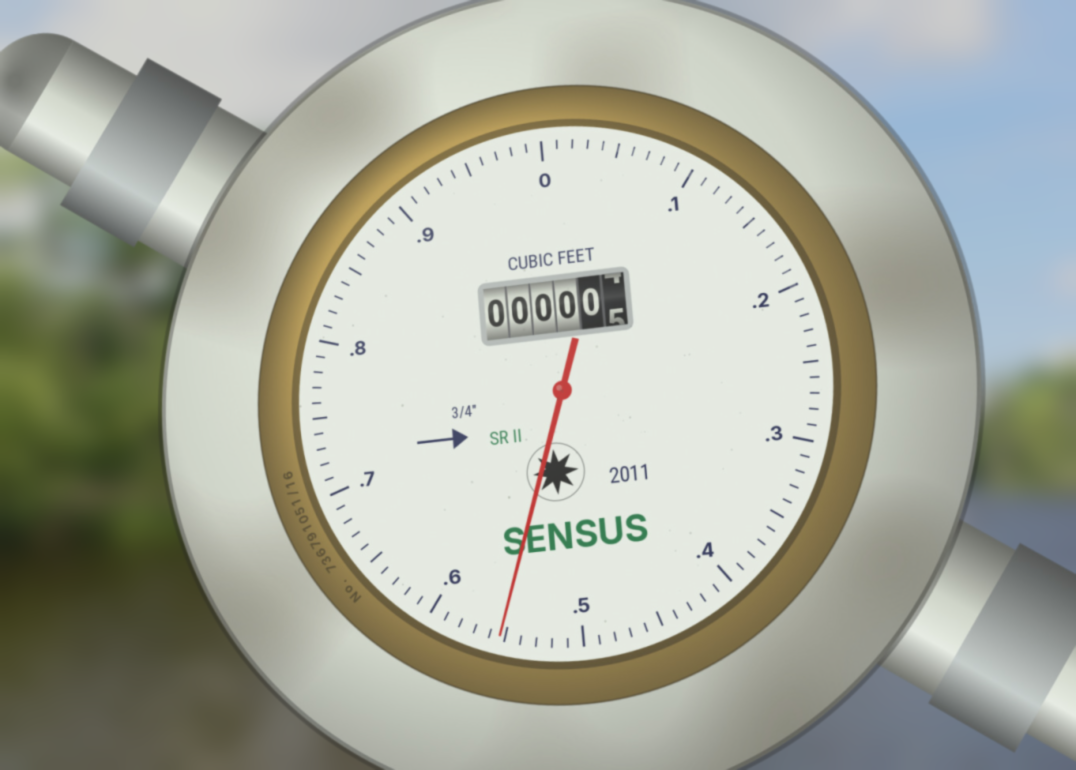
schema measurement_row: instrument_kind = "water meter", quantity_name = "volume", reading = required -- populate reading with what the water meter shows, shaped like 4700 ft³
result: 4.55 ft³
